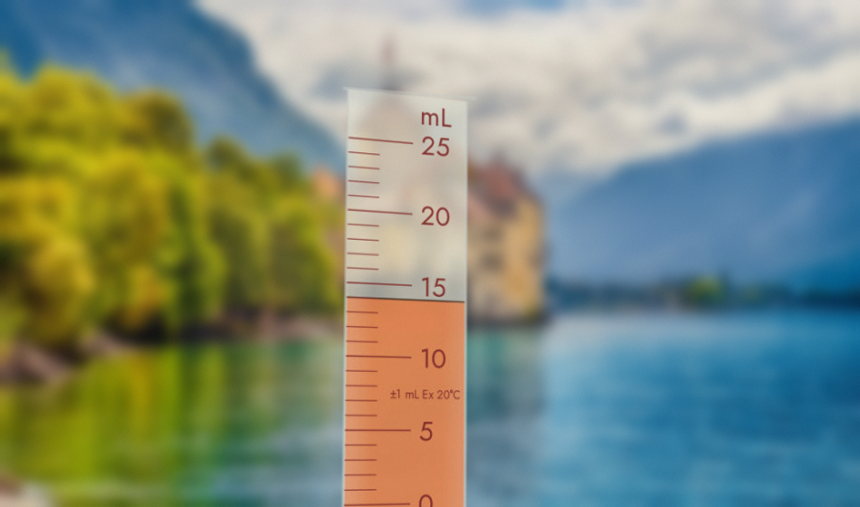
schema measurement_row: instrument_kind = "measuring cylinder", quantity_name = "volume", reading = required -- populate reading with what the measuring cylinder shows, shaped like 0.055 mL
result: 14 mL
